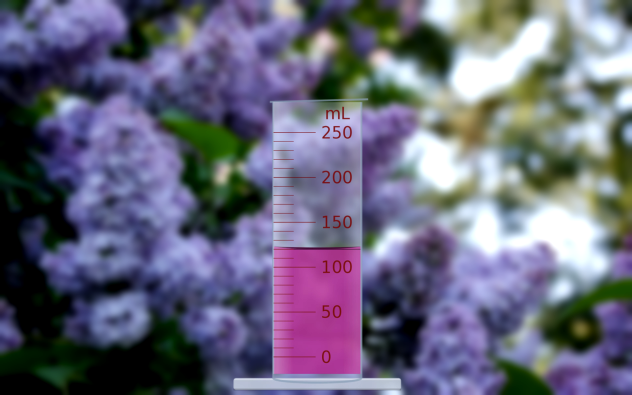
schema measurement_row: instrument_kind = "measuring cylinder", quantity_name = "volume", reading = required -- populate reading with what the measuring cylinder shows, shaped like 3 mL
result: 120 mL
